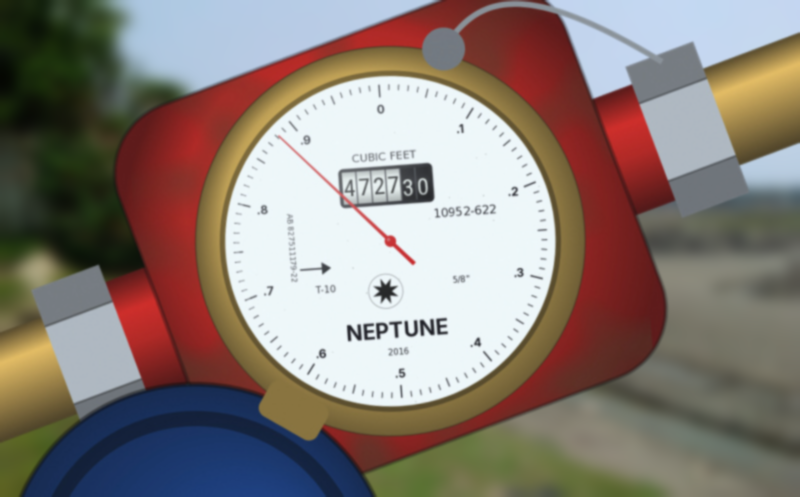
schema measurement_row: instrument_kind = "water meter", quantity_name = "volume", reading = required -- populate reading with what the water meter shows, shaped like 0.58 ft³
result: 472729.88 ft³
